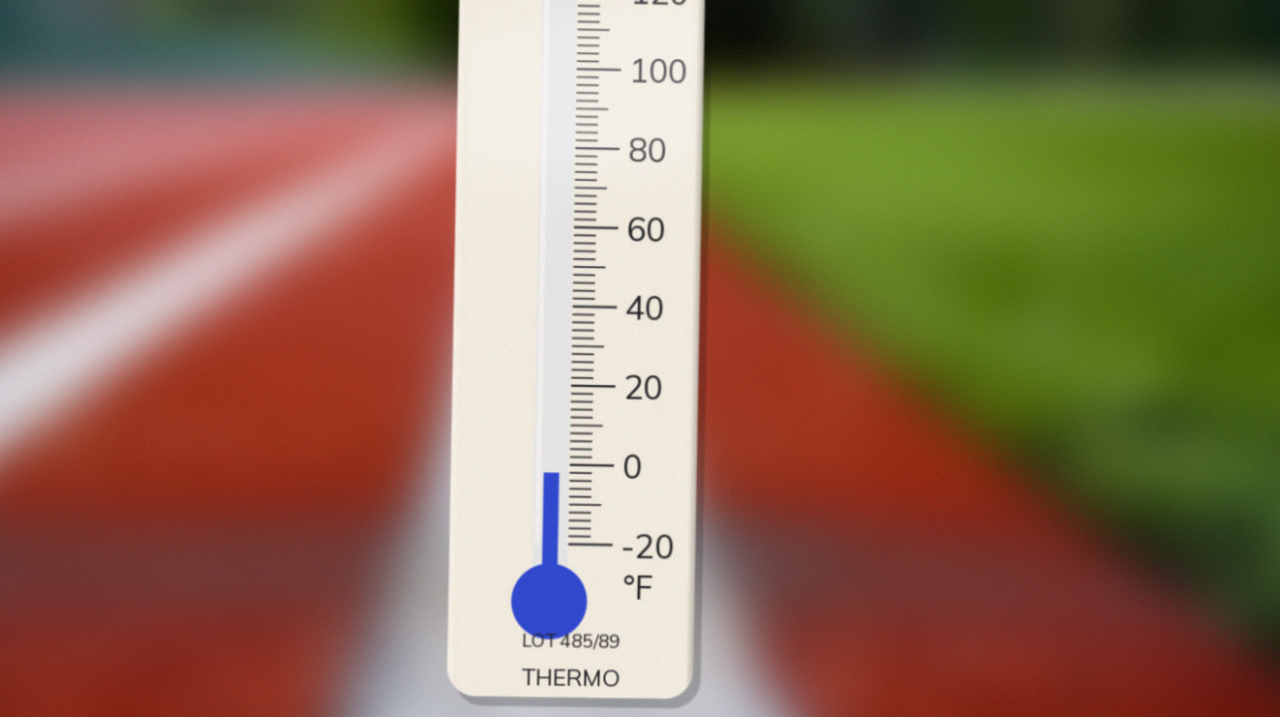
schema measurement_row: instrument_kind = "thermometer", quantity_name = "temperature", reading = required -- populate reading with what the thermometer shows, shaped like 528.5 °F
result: -2 °F
